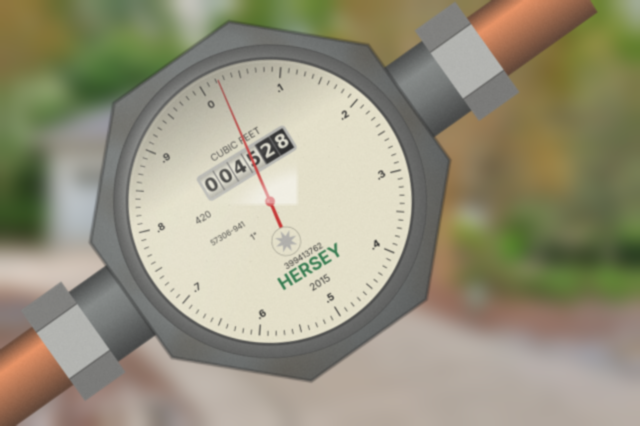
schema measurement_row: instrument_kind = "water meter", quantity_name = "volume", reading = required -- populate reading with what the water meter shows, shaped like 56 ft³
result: 4528.02 ft³
